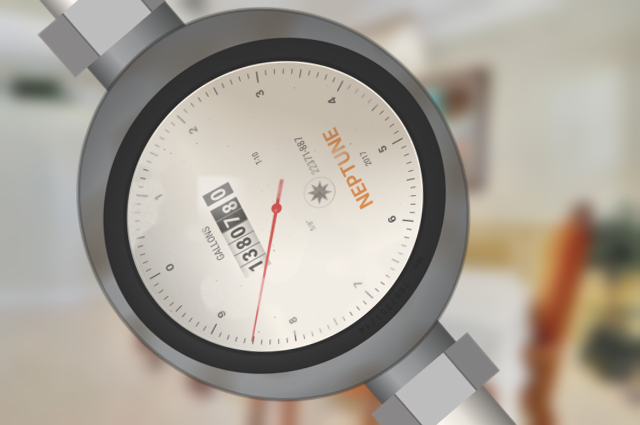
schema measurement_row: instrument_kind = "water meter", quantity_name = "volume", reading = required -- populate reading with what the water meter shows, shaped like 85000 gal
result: 1380778.5 gal
